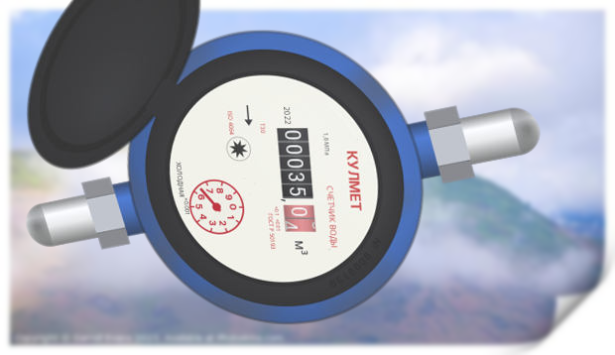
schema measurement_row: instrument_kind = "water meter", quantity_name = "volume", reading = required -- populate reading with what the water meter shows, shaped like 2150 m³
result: 35.036 m³
